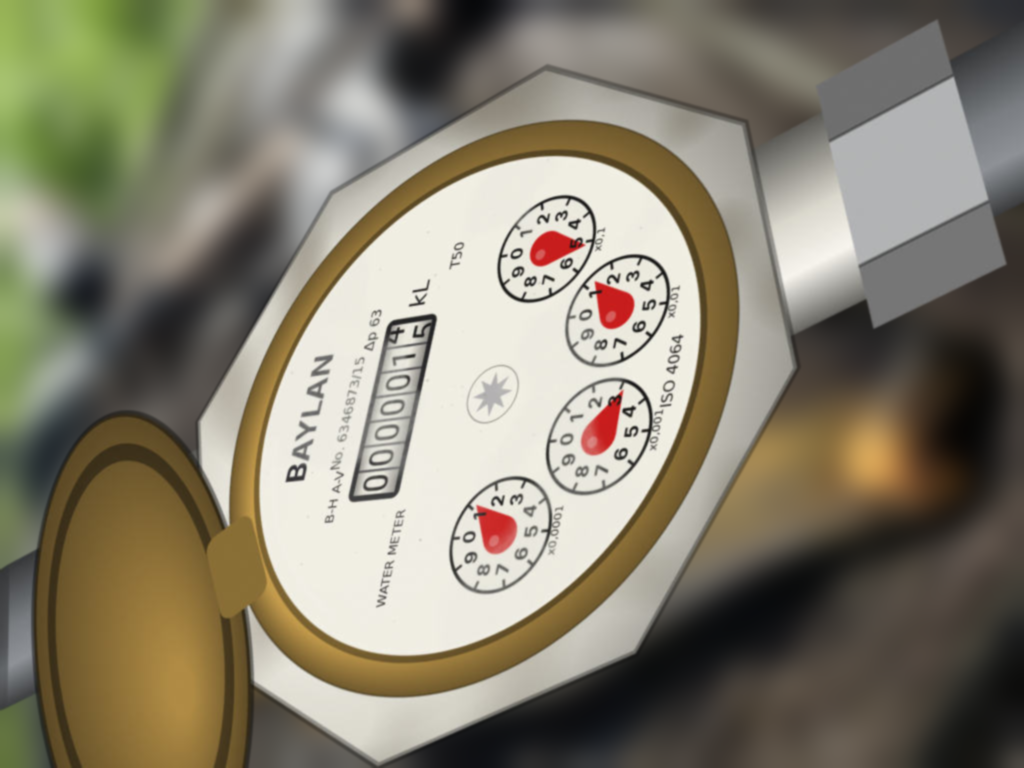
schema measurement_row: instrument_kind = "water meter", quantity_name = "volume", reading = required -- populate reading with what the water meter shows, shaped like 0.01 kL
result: 14.5131 kL
